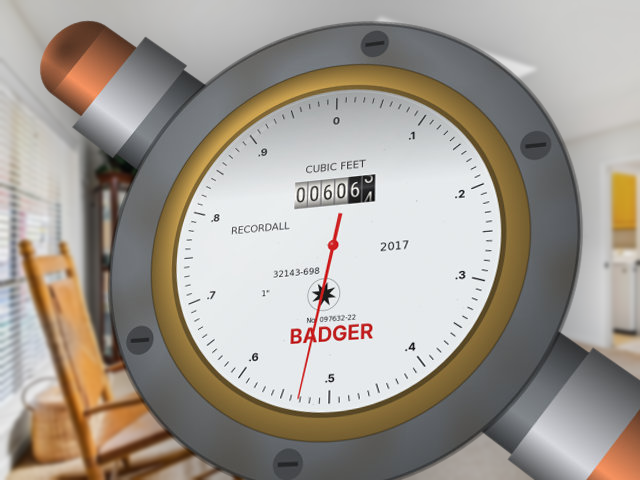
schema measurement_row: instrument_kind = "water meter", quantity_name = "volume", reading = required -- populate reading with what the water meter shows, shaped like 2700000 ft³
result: 6063.53 ft³
